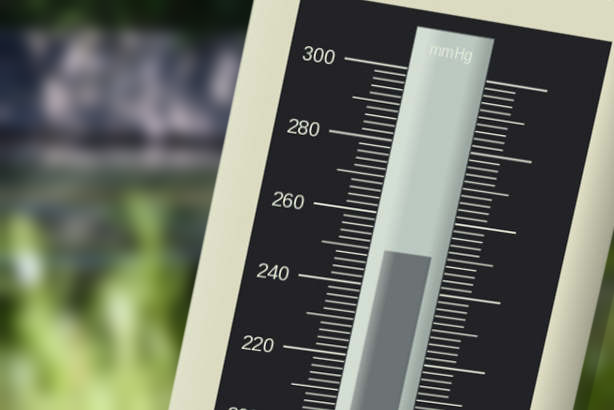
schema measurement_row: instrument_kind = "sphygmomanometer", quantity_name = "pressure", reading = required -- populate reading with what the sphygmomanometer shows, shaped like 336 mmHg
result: 250 mmHg
